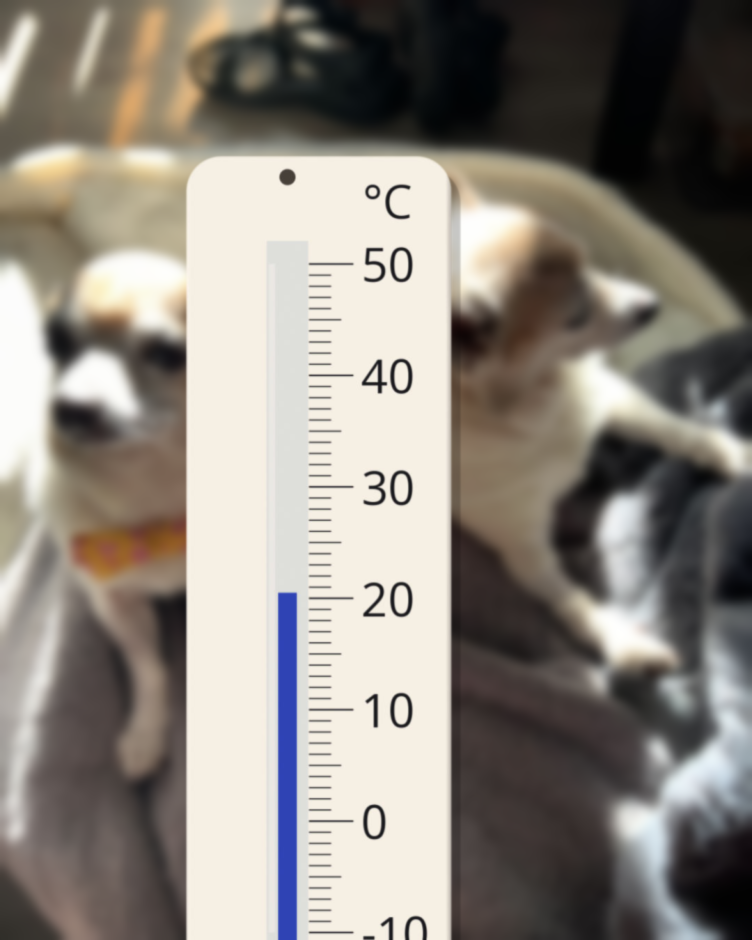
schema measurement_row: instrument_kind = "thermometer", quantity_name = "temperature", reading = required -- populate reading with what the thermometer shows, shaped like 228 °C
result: 20.5 °C
